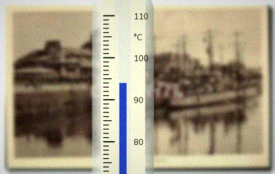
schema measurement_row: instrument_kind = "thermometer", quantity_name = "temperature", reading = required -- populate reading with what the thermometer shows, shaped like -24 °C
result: 94 °C
